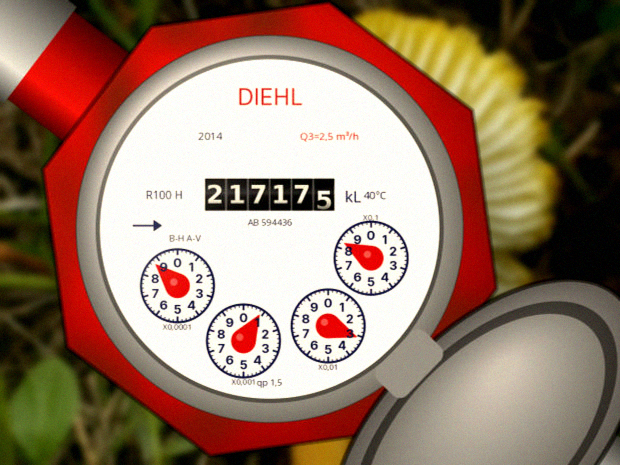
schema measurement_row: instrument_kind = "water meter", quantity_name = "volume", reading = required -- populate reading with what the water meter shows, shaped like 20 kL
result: 217174.8308 kL
